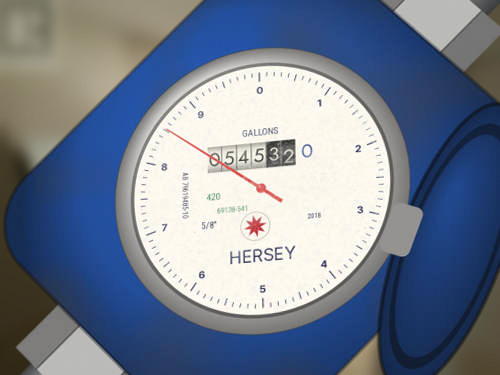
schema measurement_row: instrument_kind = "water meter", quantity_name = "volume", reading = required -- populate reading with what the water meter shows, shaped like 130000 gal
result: 545318.5 gal
